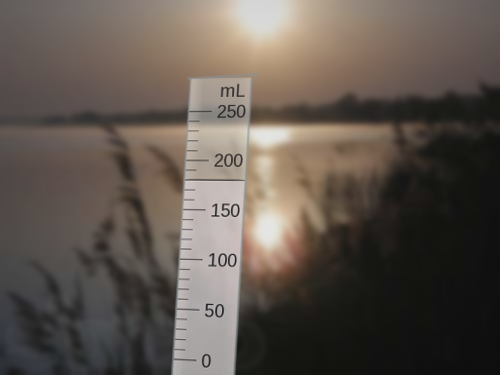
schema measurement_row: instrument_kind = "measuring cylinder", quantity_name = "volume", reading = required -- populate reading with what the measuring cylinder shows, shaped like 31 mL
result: 180 mL
